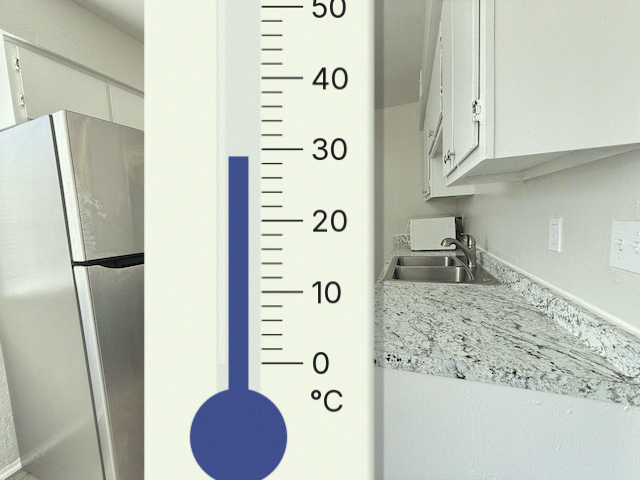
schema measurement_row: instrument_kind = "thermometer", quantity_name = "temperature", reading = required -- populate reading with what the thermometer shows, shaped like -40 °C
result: 29 °C
